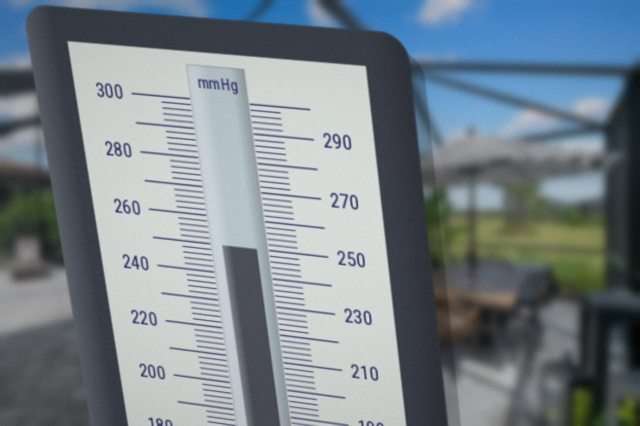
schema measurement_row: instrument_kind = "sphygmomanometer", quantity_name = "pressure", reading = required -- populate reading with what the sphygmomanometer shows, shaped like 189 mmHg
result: 250 mmHg
